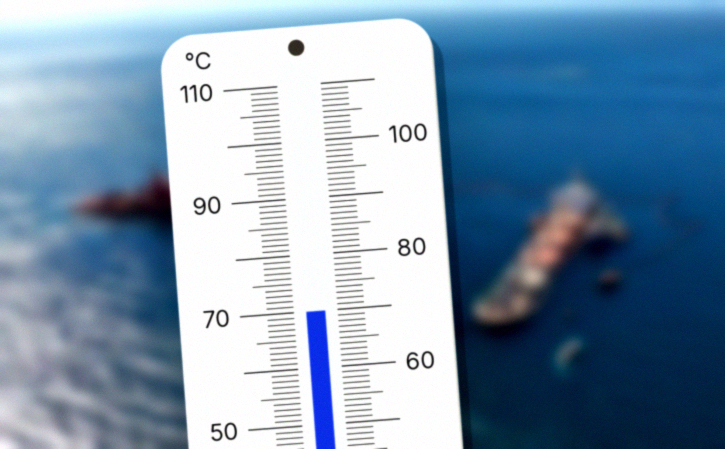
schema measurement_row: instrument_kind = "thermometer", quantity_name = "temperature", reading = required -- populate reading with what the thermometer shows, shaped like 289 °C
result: 70 °C
